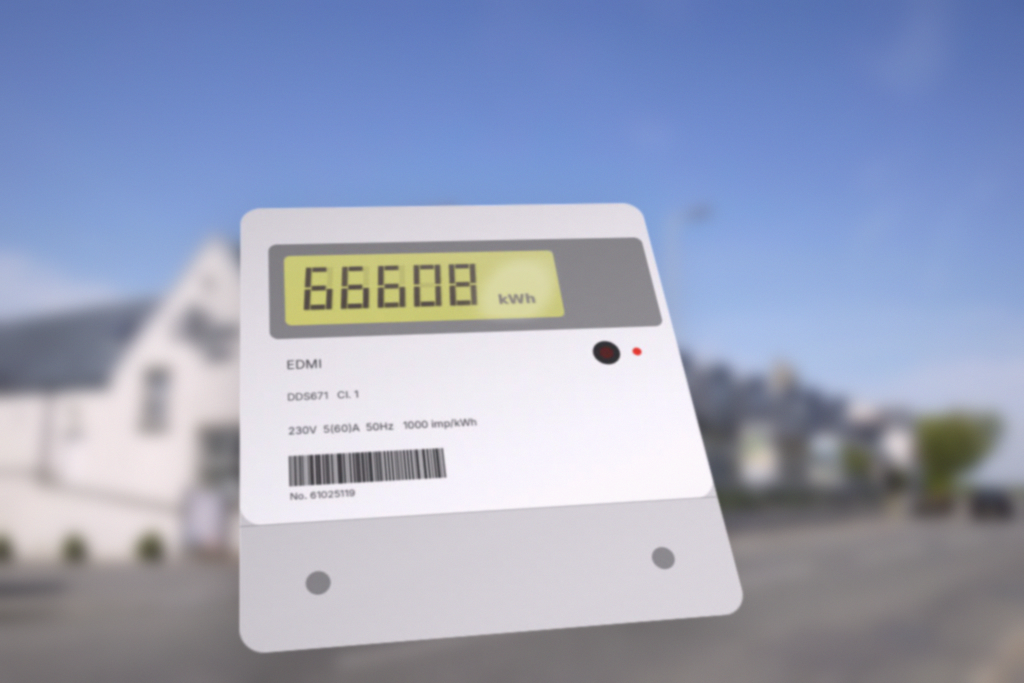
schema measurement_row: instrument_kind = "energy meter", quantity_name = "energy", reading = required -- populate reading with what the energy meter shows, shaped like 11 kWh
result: 66608 kWh
